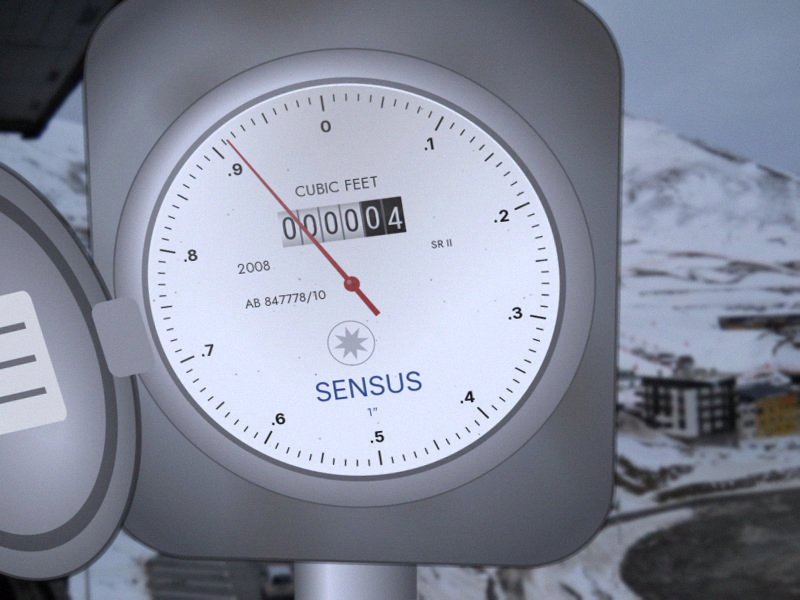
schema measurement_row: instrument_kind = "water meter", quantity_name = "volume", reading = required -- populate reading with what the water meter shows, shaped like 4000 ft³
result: 3.91 ft³
